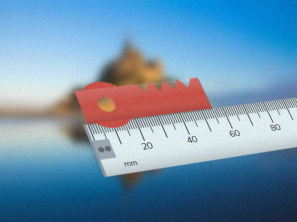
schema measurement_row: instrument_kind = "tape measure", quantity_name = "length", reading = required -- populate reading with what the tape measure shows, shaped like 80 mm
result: 55 mm
